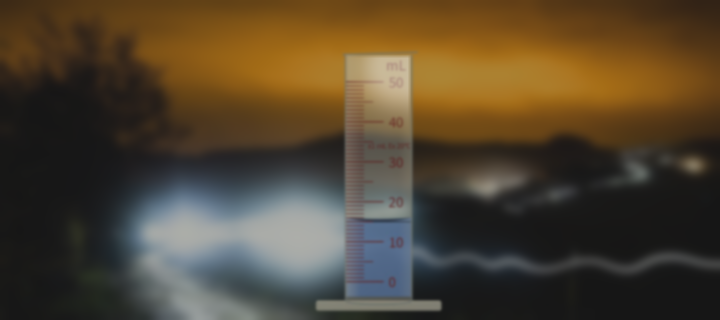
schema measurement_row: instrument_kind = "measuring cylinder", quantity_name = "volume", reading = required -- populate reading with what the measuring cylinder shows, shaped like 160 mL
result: 15 mL
